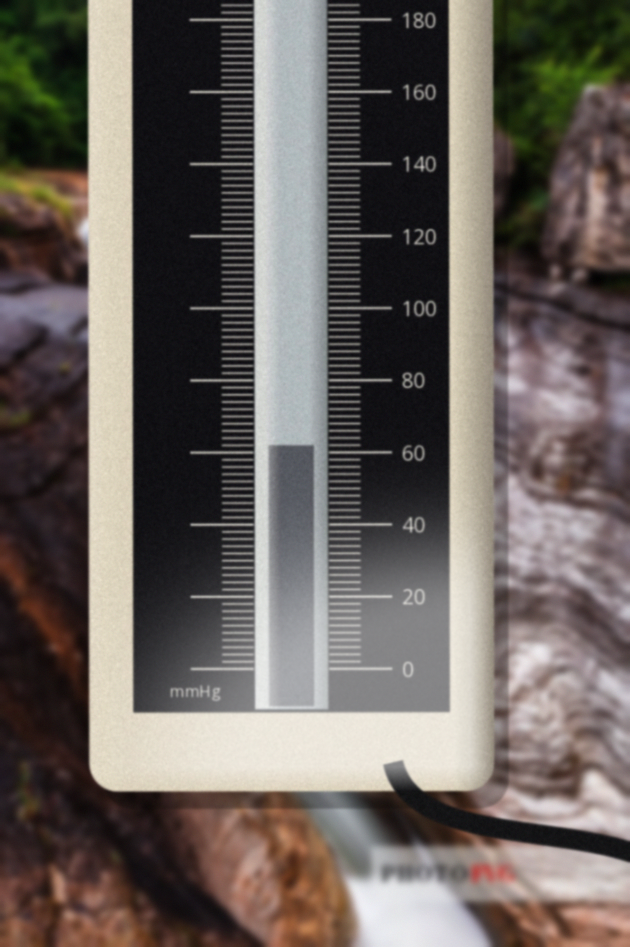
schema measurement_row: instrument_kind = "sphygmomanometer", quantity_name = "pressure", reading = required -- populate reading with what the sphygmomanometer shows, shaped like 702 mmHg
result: 62 mmHg
